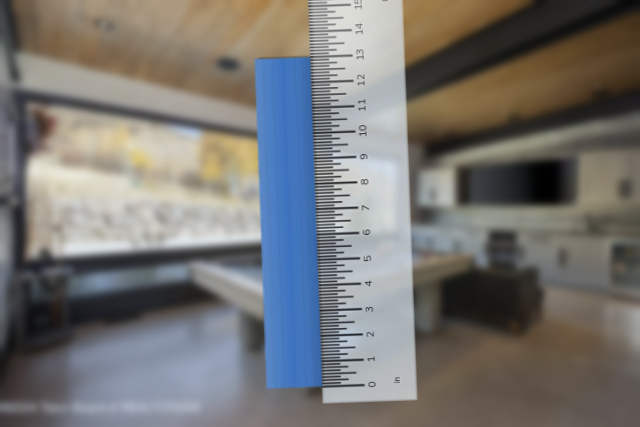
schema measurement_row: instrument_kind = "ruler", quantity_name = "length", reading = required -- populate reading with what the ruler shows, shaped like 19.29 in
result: 13 in
